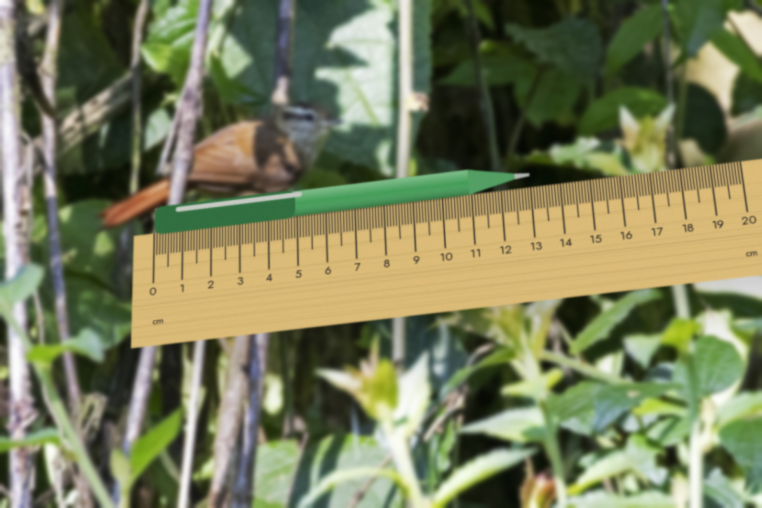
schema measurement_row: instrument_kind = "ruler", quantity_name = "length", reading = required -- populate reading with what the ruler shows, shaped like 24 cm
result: 13 cm
